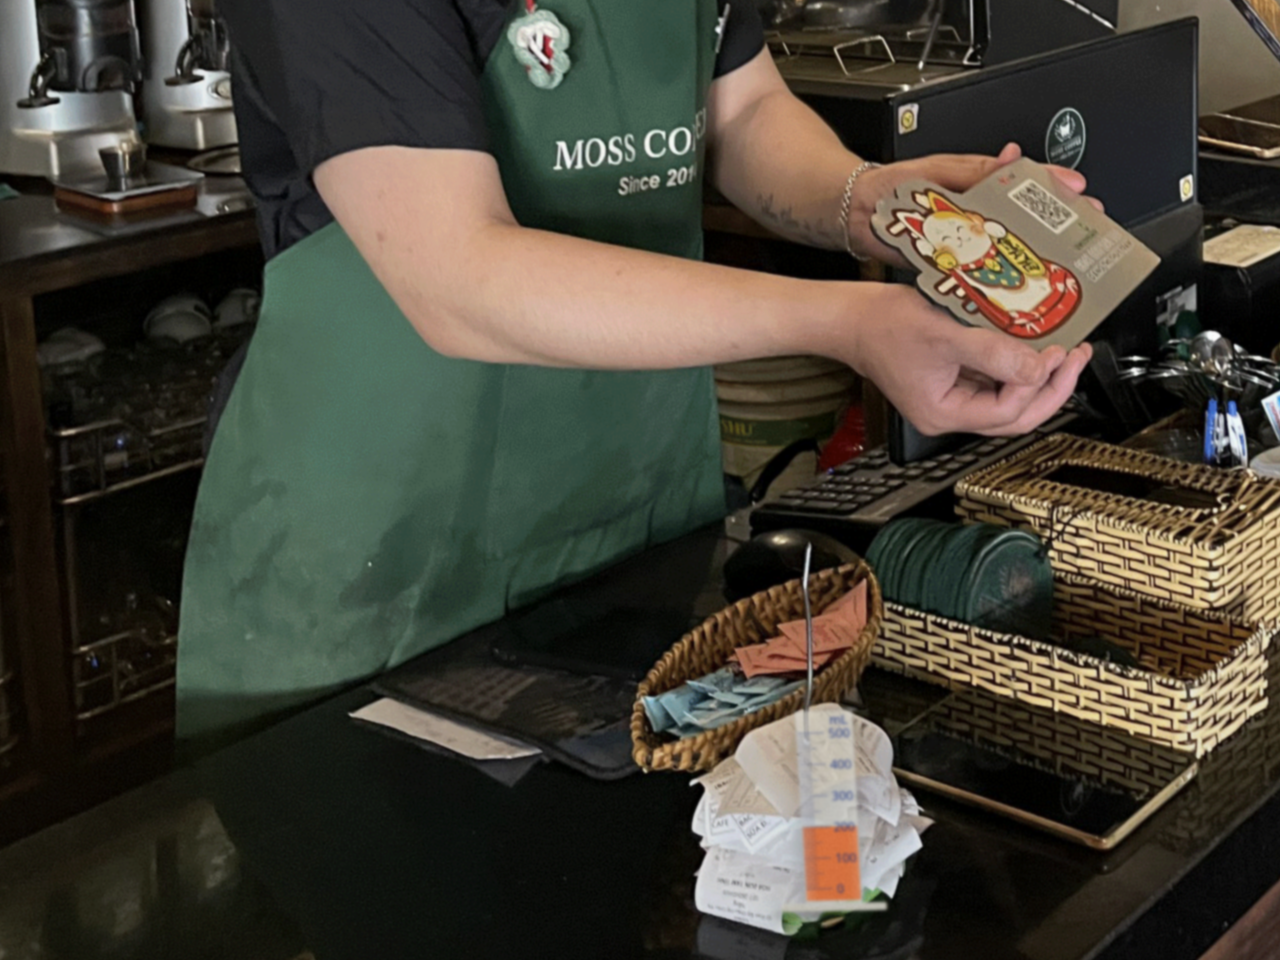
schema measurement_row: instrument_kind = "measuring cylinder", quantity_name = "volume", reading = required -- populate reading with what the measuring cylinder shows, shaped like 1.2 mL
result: 200 mL
